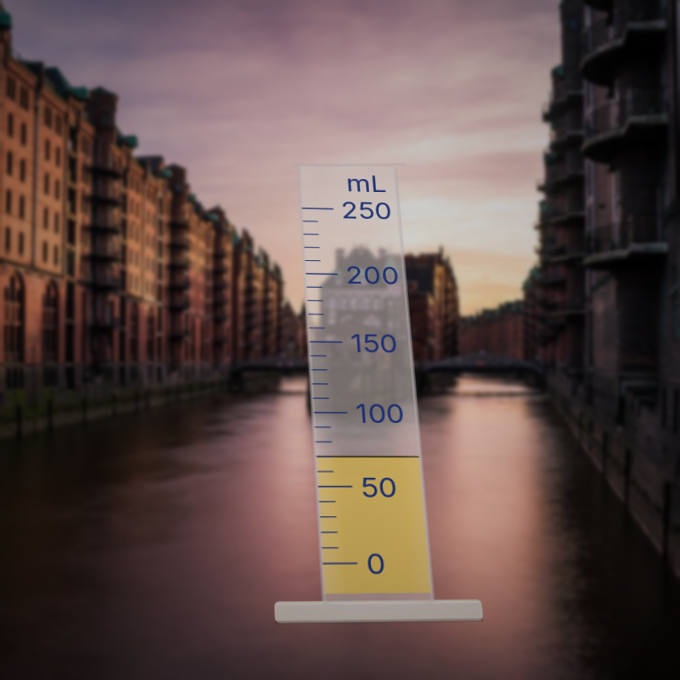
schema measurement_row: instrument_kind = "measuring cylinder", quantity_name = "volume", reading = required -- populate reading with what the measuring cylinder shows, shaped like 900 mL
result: 70 mL
